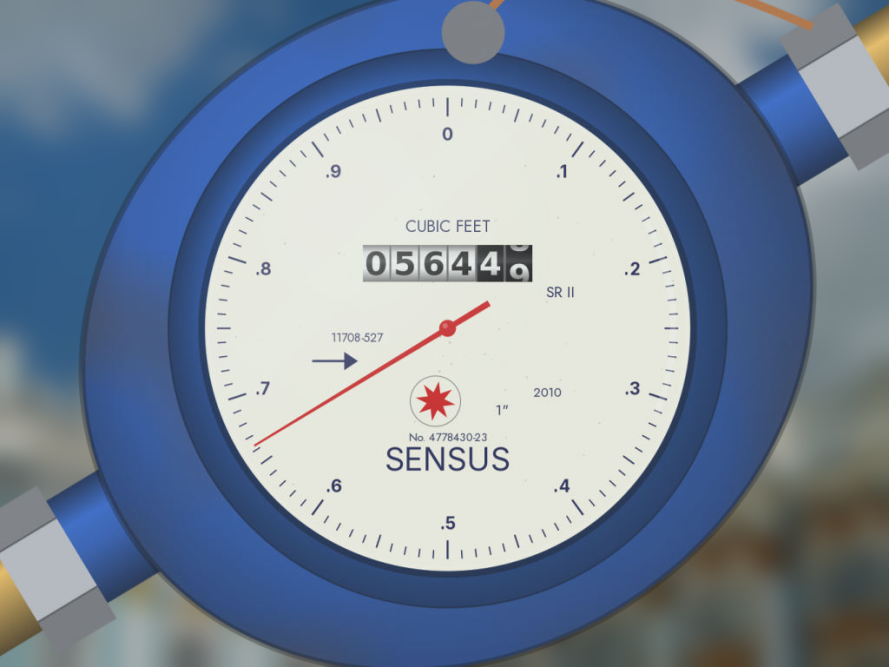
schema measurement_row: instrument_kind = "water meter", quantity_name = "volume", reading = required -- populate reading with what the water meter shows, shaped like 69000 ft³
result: 56448.66 ft³
